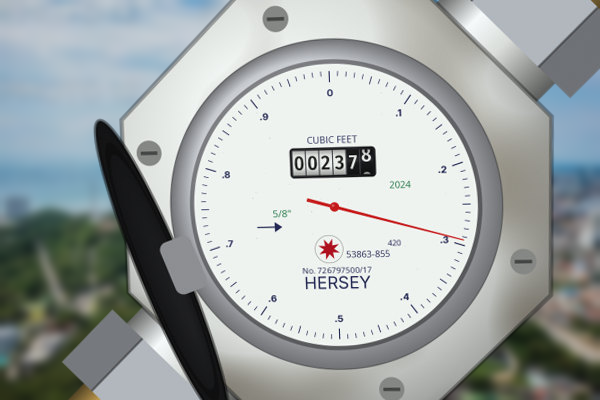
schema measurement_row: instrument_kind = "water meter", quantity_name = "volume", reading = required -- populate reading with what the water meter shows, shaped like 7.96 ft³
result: 2378.29 ft³
